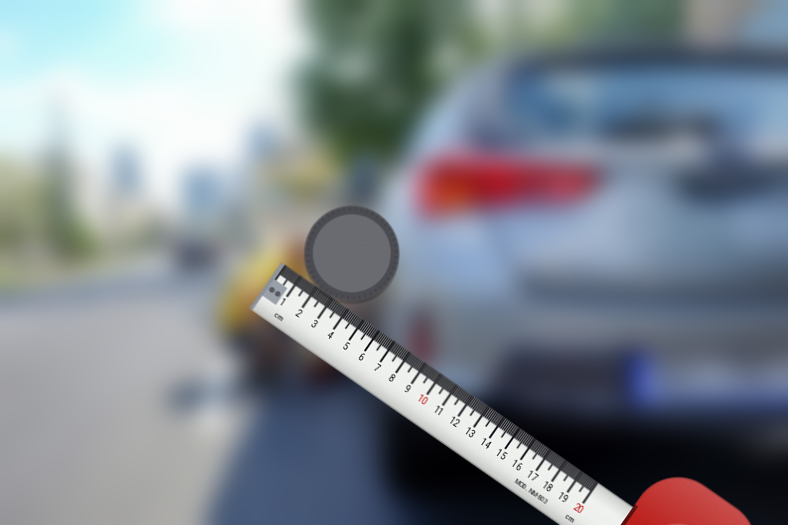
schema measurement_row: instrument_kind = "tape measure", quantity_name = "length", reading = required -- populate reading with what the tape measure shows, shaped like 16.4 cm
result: 5 cm
